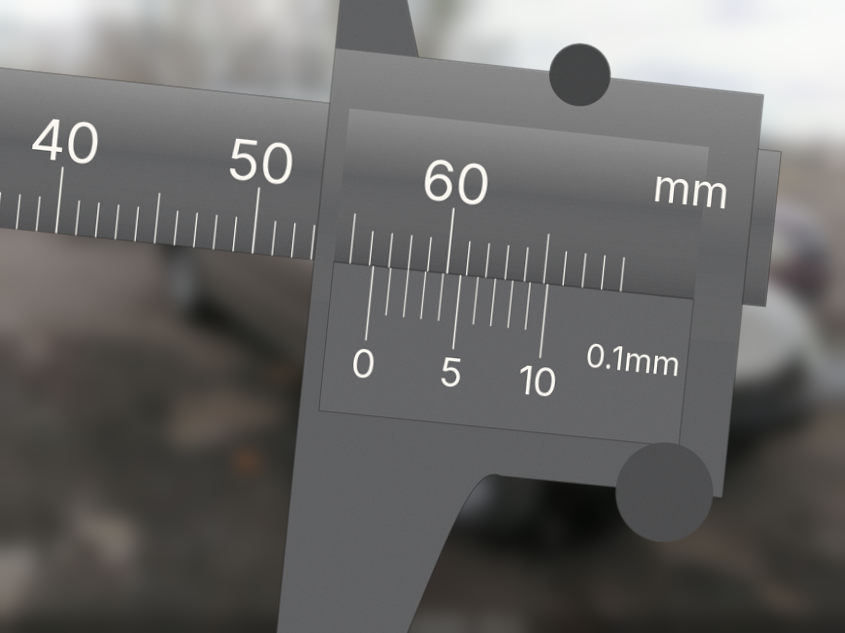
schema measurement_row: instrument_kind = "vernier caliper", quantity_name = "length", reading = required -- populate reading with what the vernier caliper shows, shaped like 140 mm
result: 56.2 mm
